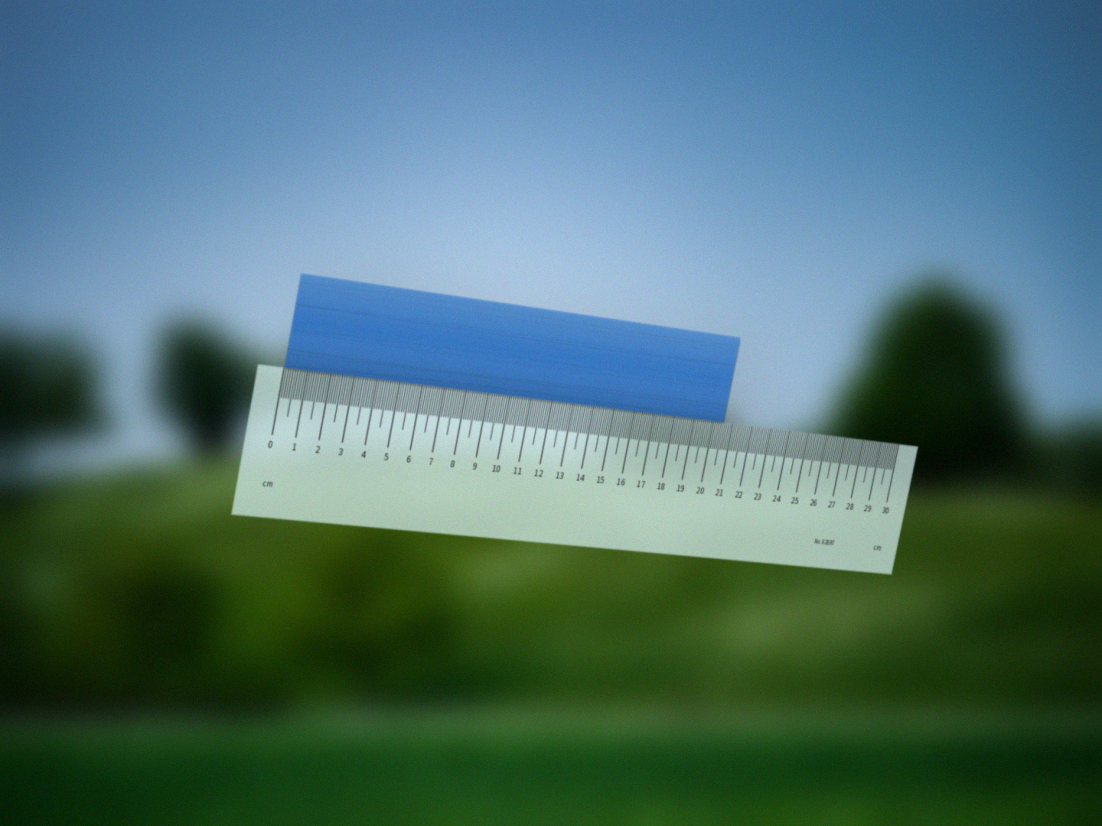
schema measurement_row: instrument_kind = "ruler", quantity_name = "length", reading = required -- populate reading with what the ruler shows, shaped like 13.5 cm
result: 20.5 cm
